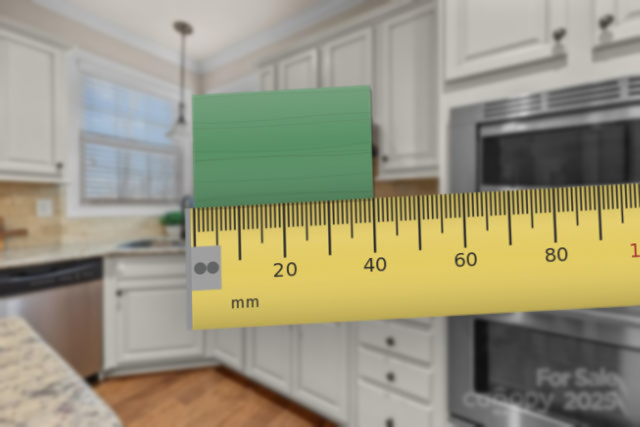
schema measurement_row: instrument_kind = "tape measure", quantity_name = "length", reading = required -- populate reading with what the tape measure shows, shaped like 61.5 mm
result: 40 mm
